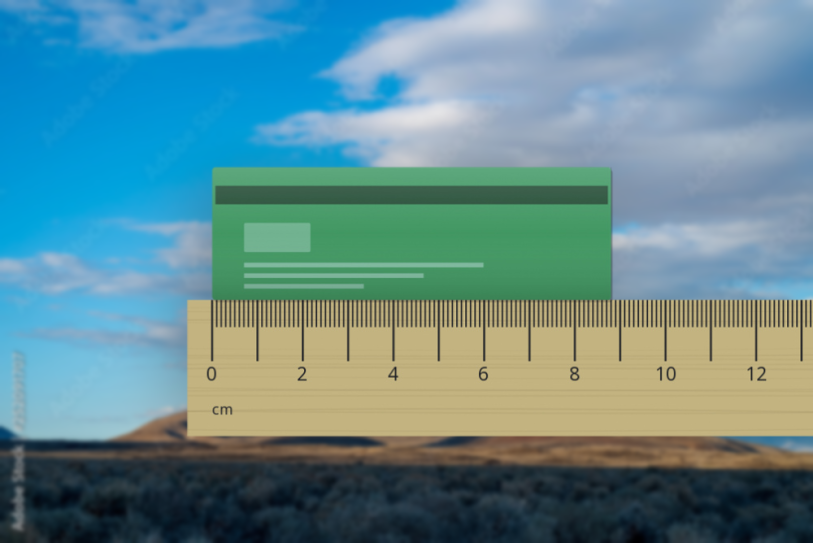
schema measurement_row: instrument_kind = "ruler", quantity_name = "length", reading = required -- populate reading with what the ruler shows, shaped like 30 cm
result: 8.8 cm
